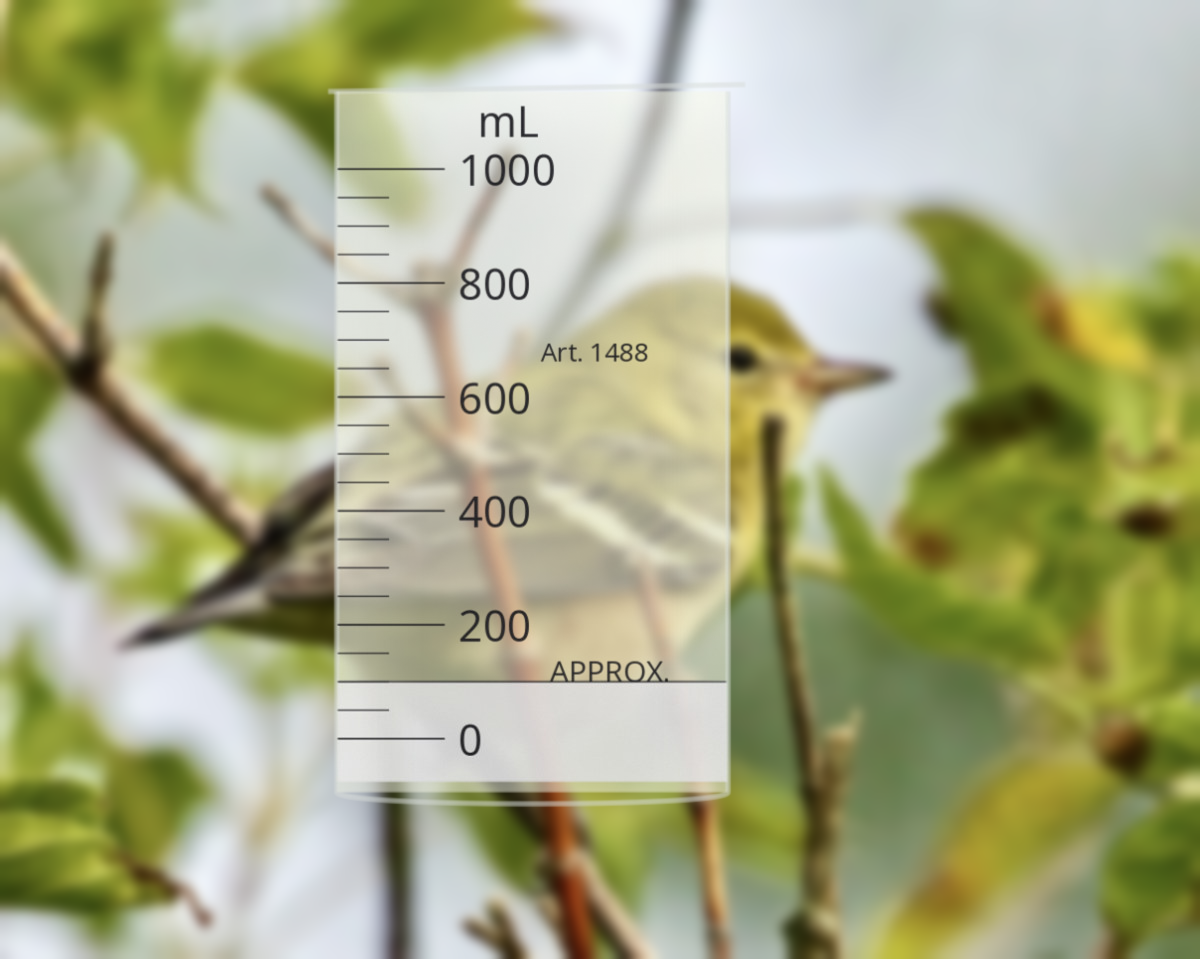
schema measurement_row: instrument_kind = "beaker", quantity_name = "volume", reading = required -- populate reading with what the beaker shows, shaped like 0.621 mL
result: 100 mL
